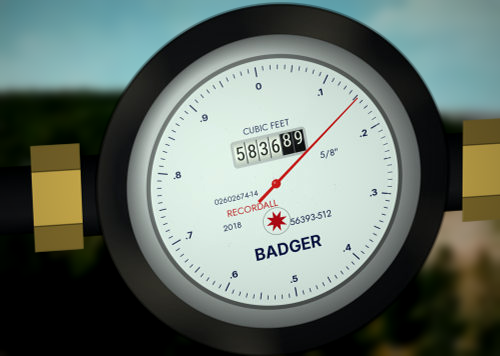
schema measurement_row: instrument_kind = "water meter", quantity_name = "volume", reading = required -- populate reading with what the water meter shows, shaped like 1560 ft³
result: 583689.15 ft³
